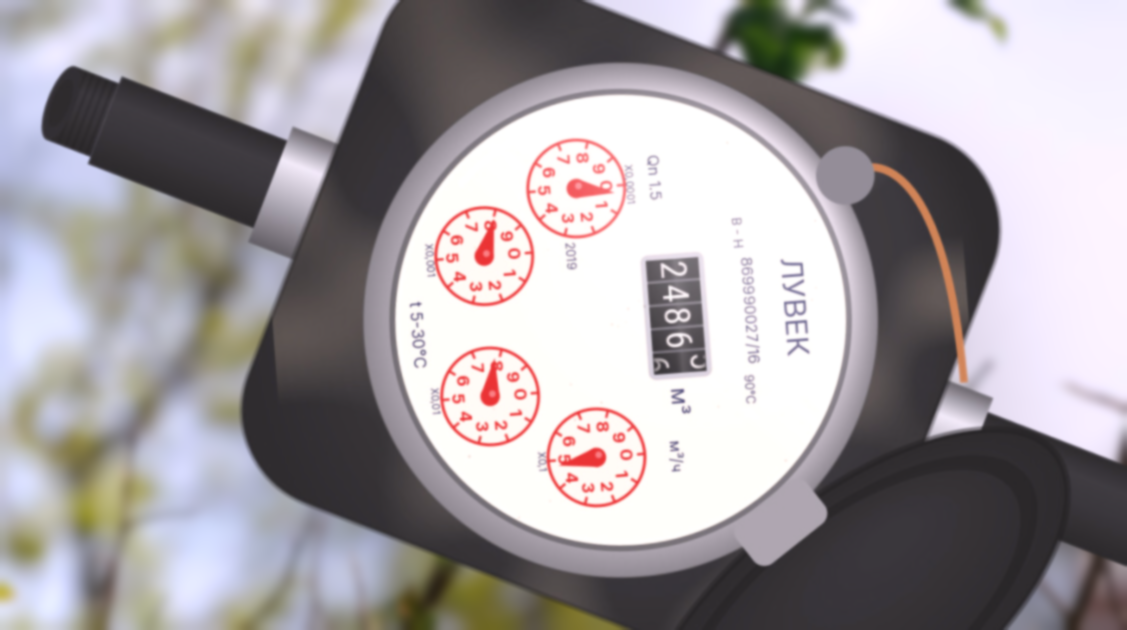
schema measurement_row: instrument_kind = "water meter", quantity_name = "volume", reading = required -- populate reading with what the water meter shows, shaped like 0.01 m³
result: 24865.4780 m³
